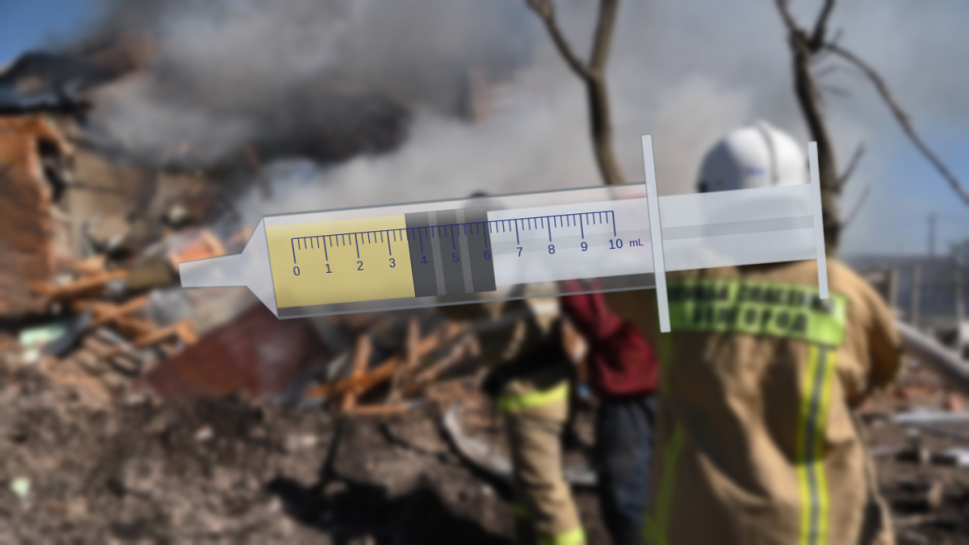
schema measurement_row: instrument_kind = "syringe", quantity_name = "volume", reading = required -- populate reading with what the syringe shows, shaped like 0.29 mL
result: 3.6 mL
